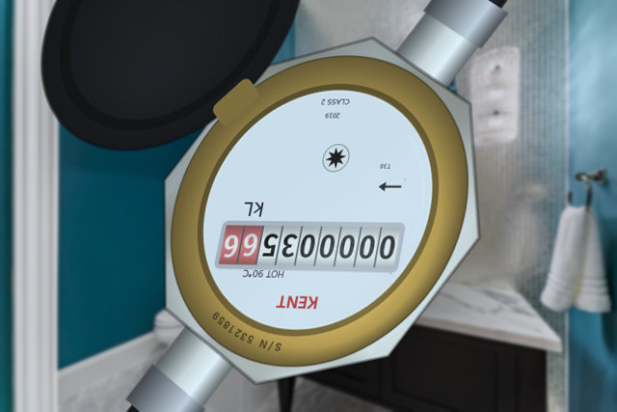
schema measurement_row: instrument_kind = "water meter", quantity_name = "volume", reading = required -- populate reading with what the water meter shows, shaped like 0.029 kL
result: 35.66 kL
